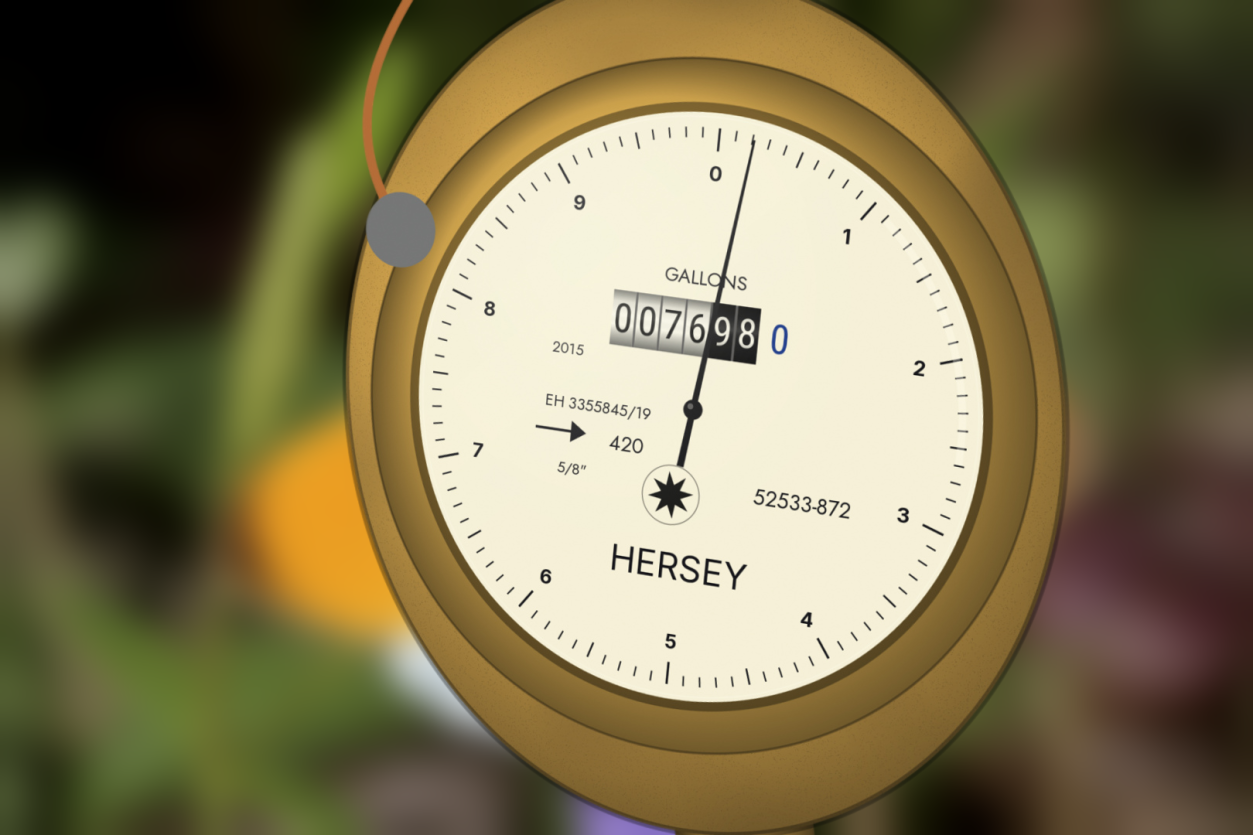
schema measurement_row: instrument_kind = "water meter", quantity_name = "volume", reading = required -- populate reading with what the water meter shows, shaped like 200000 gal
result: 76980.2 gal
